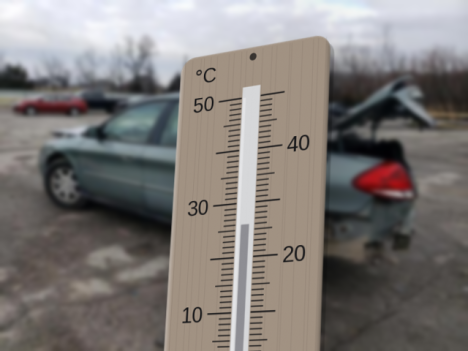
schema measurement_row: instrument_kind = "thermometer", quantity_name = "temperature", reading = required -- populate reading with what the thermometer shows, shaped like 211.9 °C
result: 26 °C
